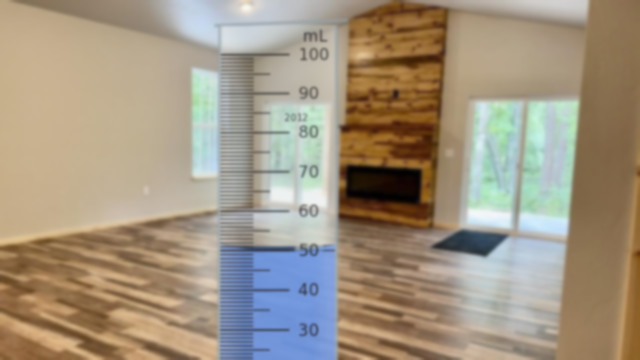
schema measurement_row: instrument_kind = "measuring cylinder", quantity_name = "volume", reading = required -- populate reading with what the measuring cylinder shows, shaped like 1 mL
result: 50 mL
